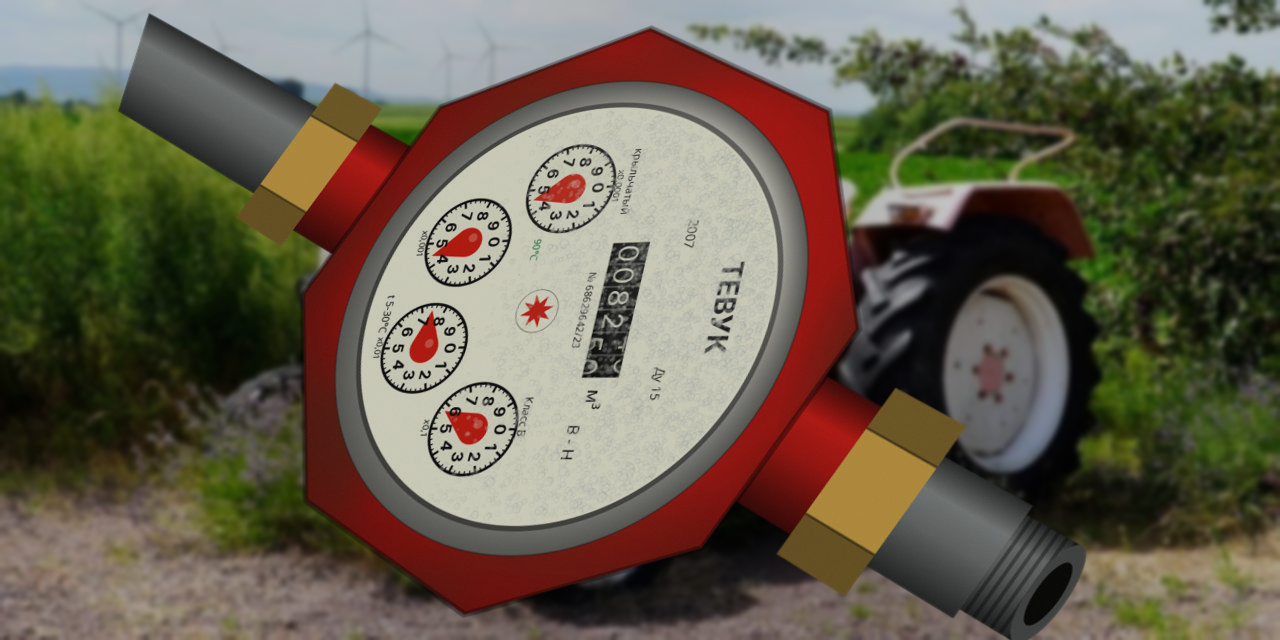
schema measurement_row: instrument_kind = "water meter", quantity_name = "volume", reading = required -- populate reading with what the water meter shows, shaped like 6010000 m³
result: 8249.5744 m³
